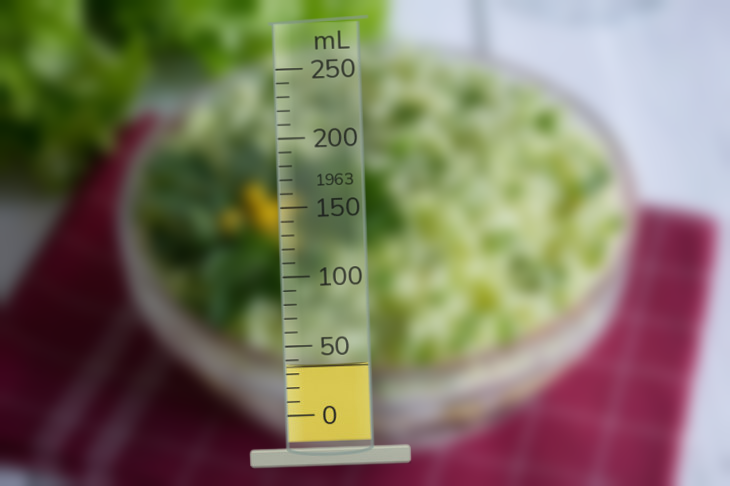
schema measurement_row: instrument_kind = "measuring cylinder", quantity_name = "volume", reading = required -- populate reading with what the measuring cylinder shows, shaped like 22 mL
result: 35 mL
